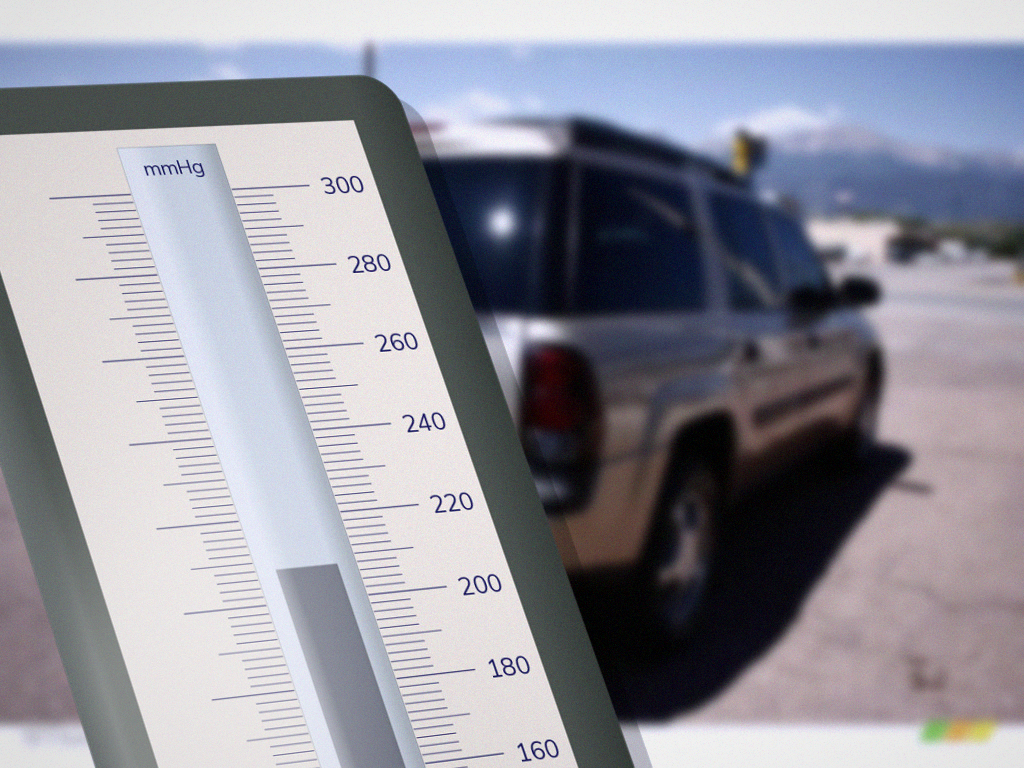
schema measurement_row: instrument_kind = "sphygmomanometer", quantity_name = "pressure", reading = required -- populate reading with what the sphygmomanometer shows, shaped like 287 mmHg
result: 208 mmHg
